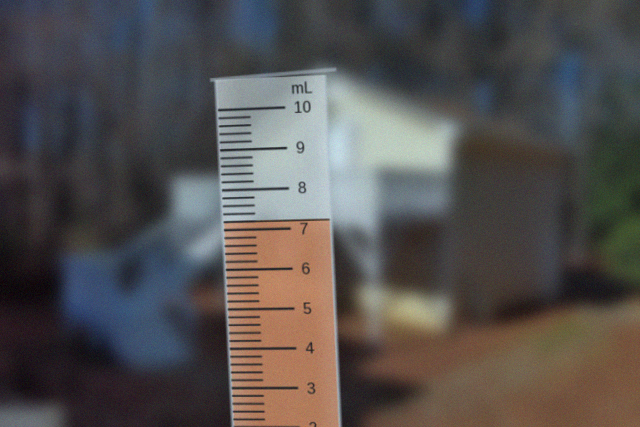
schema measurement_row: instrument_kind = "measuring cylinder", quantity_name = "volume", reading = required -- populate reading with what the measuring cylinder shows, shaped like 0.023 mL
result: 7.2 mL
